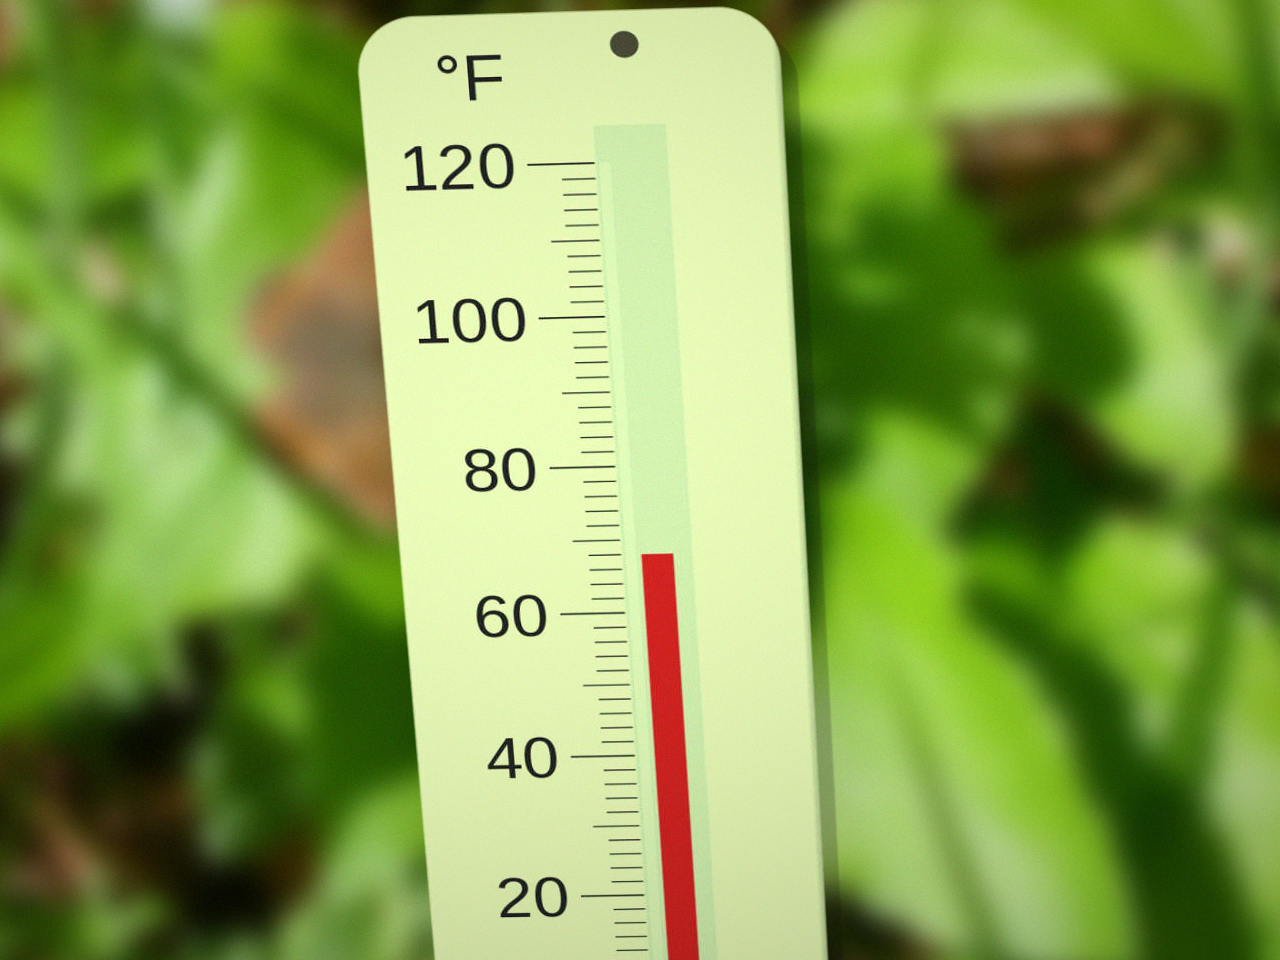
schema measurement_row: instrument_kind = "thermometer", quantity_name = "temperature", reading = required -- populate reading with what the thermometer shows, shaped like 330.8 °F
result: 68 °F
